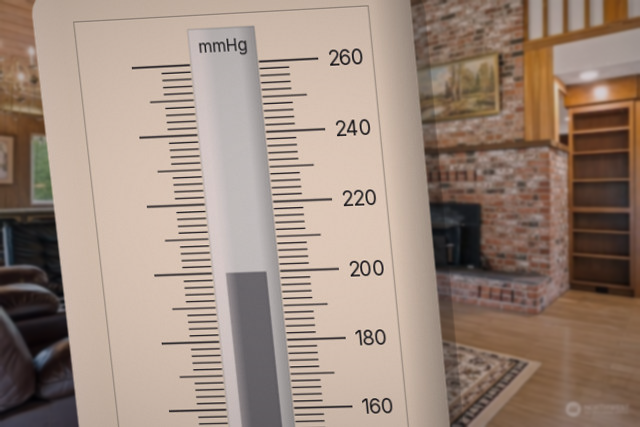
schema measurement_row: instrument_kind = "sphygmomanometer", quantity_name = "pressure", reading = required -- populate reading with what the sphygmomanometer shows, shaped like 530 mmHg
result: 200 mmHg
